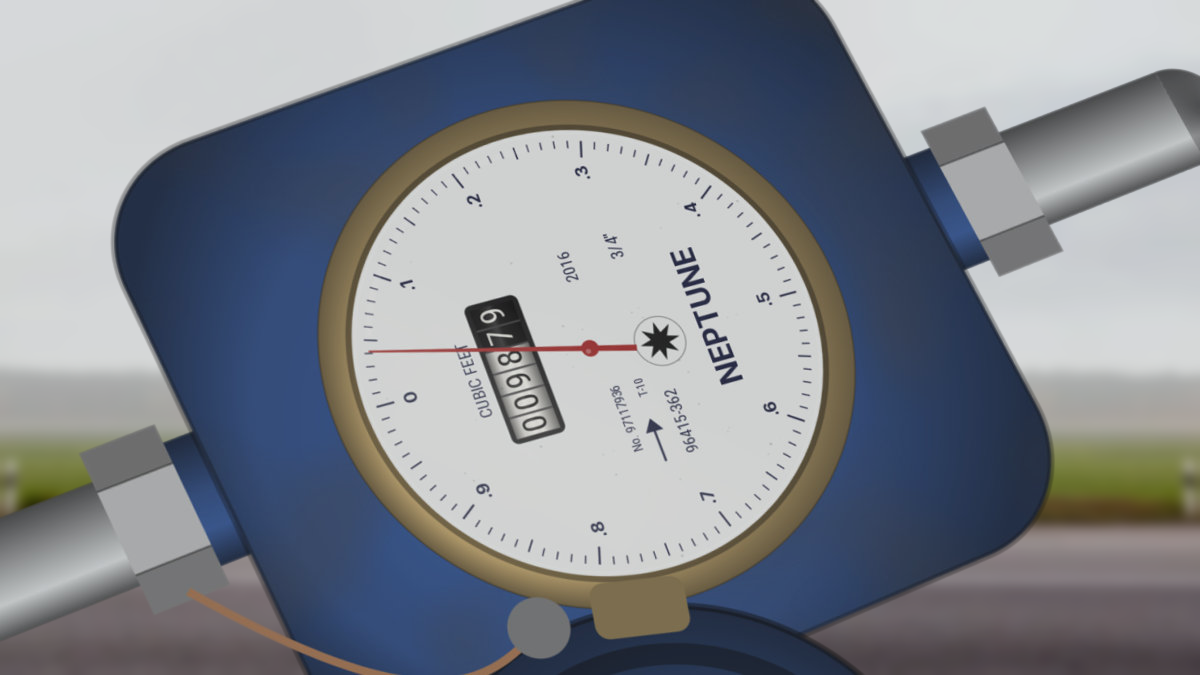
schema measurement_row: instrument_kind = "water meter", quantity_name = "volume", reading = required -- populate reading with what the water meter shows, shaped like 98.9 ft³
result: 9879.04 ft³
